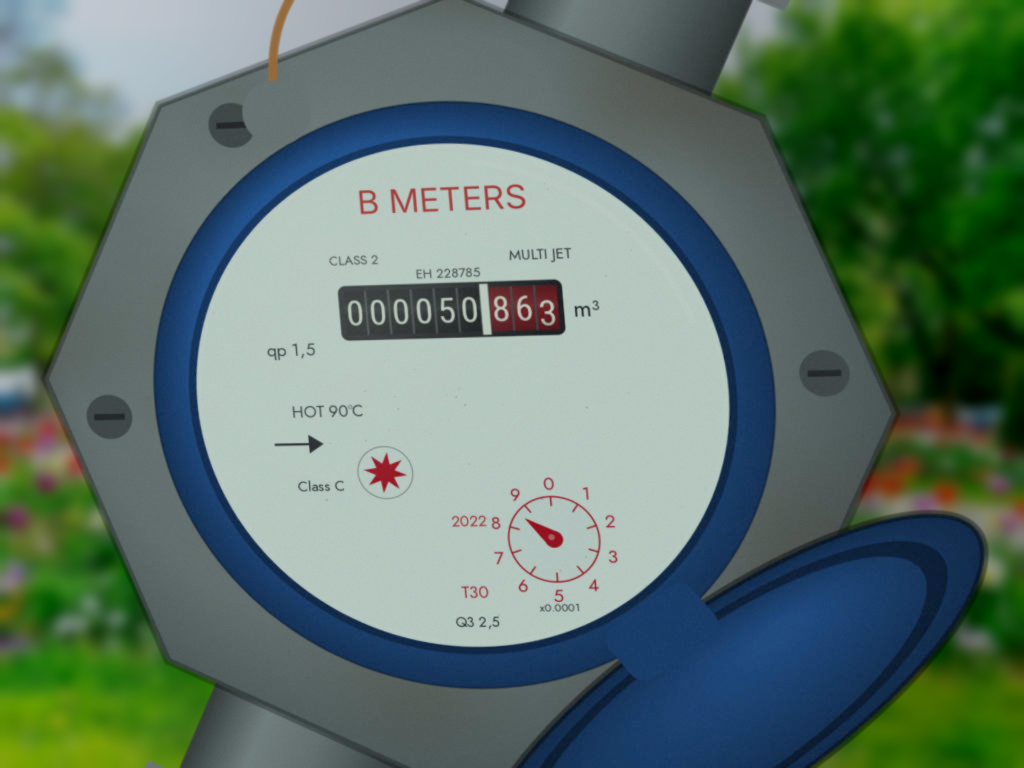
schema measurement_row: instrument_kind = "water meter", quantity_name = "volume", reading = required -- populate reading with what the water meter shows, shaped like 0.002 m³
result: 50.8628 m³
